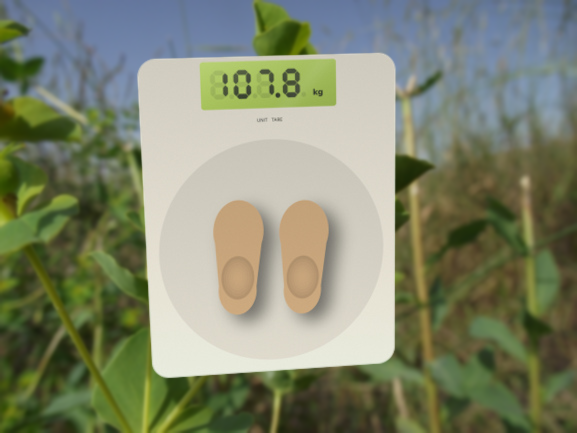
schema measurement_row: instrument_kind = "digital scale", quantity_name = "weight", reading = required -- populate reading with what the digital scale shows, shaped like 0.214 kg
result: 107.8 kg
